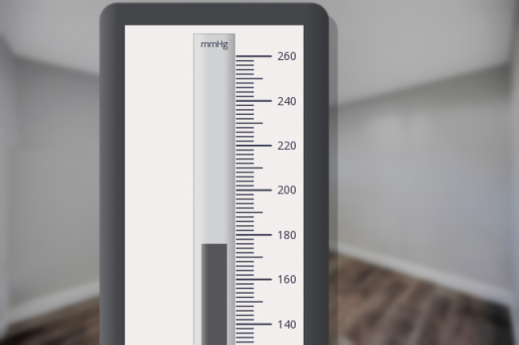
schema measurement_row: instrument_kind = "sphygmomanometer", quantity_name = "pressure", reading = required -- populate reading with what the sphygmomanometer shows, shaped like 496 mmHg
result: 176 mmHg
